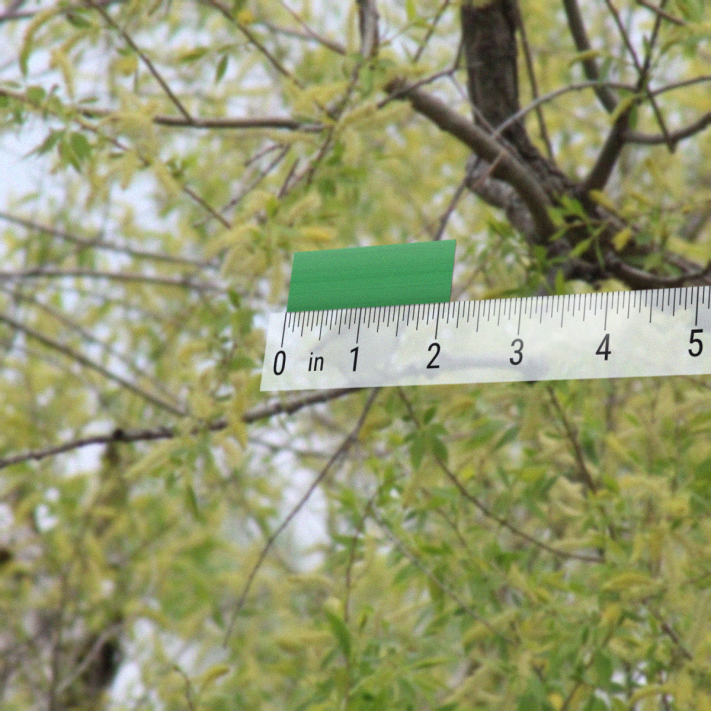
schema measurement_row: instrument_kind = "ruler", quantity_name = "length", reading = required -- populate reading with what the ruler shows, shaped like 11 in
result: 2.125 in
